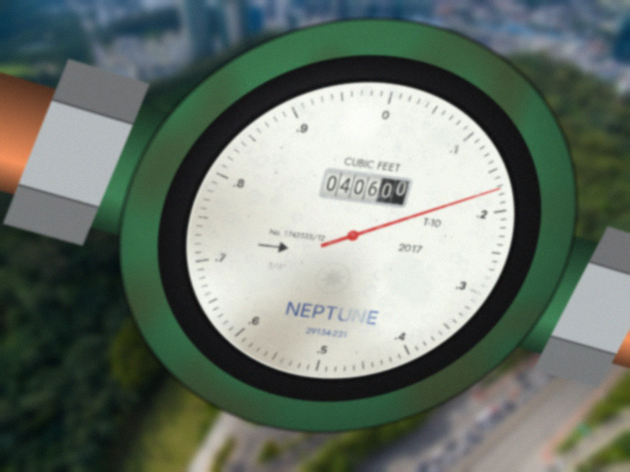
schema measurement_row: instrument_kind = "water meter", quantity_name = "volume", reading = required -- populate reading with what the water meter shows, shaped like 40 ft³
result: 40600.17 ft³
